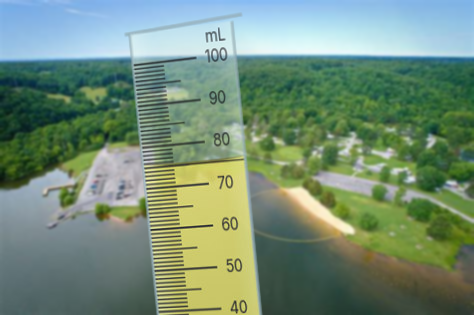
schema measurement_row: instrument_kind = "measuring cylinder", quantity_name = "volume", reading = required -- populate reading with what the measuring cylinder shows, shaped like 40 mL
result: 75 mL
